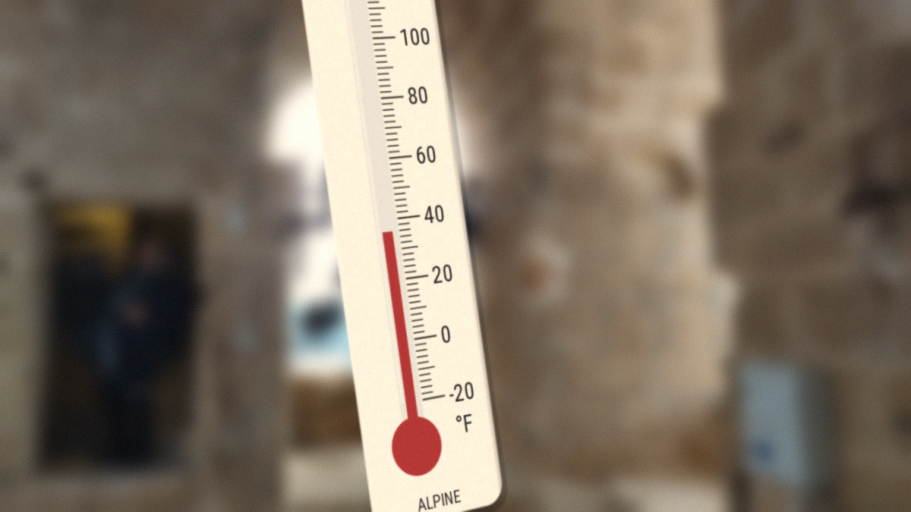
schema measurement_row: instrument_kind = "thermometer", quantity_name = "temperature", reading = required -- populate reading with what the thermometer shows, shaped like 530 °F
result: 36 °F
